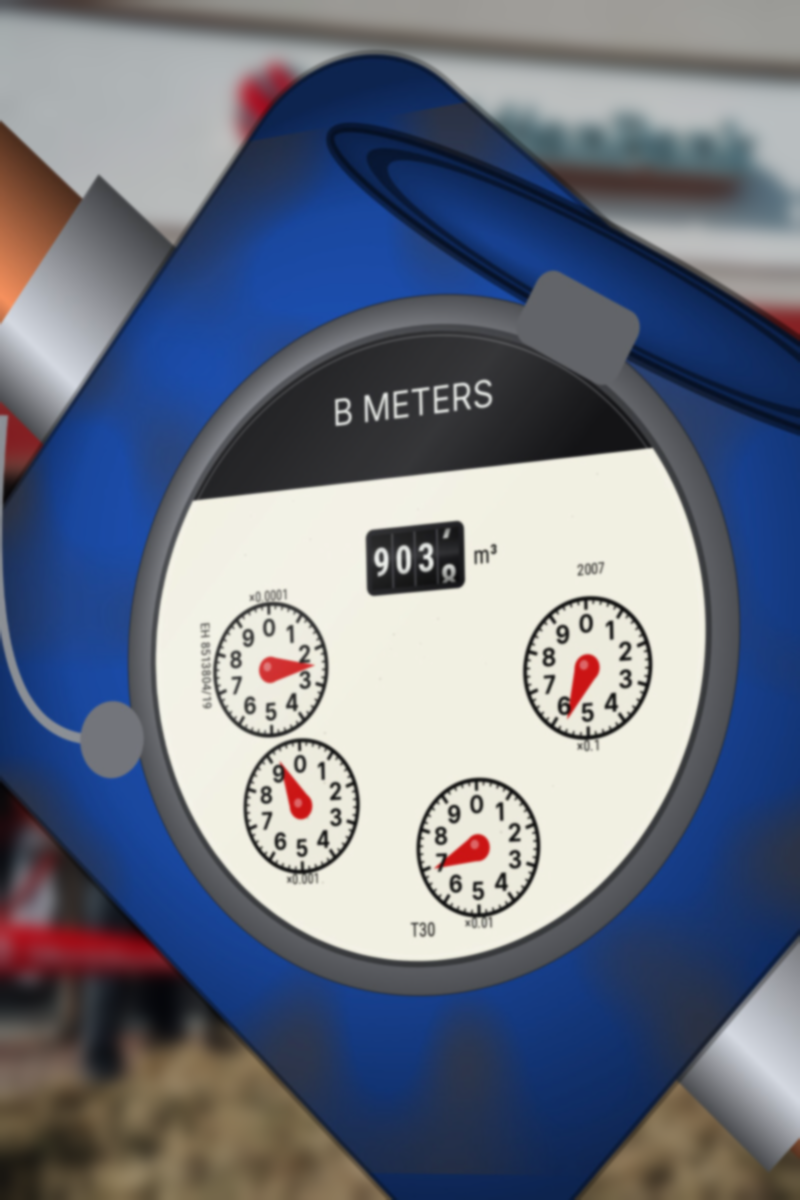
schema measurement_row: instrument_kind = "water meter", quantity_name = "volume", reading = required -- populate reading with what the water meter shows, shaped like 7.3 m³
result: 9037.5692 m³
